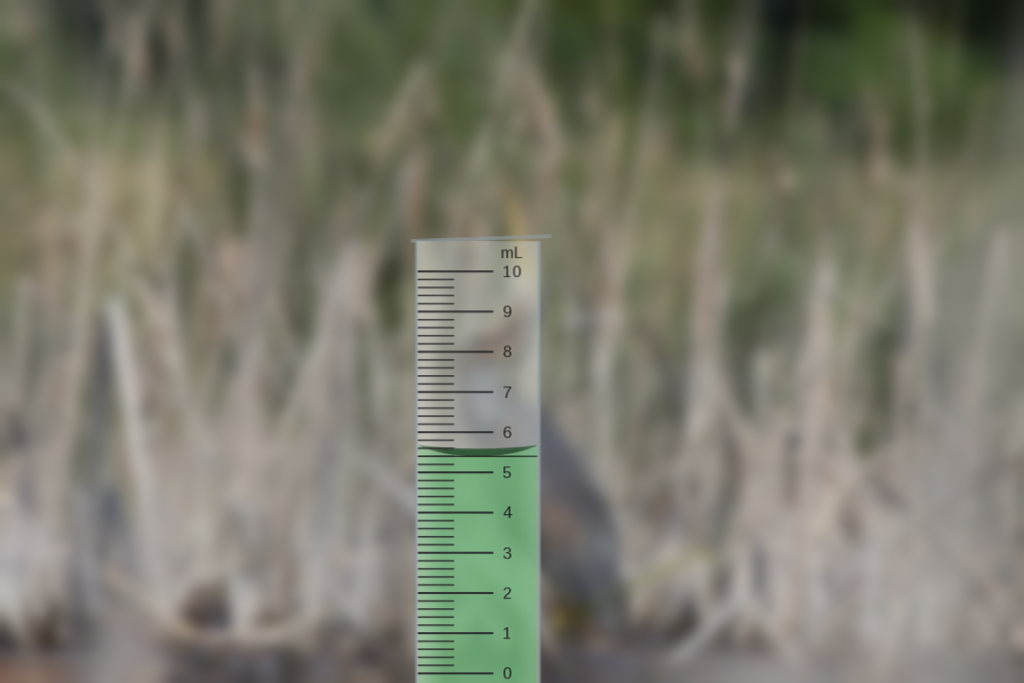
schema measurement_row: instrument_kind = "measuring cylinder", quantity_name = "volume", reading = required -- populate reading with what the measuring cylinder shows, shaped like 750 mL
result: 5.4 mL
